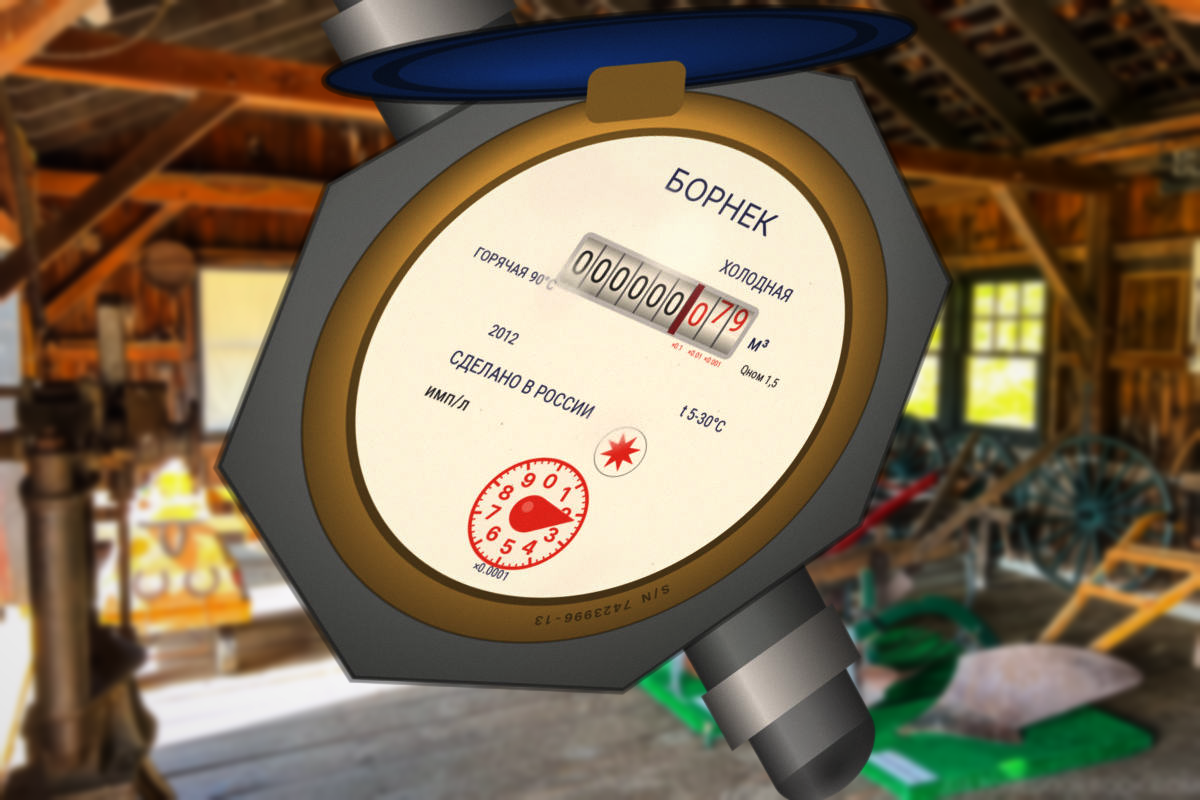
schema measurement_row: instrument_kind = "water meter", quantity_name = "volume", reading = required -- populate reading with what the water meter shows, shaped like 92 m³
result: 0.0792 m³
